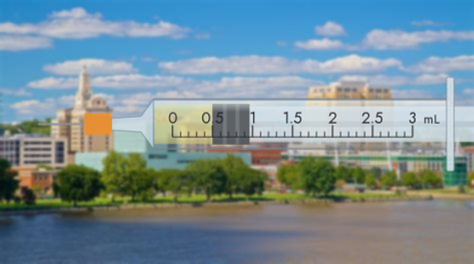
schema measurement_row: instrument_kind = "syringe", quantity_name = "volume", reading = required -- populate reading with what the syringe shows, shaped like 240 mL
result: 0.5 mL
